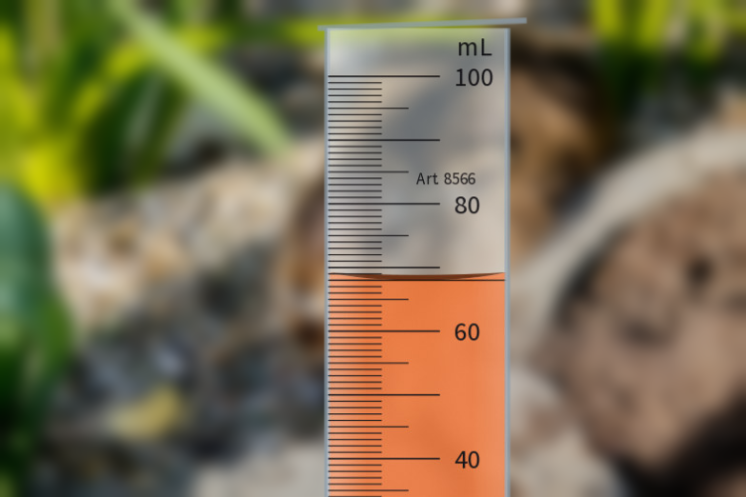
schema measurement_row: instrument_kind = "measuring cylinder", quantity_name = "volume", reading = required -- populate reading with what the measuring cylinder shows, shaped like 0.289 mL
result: 68 mL
